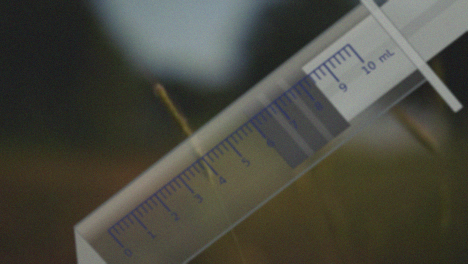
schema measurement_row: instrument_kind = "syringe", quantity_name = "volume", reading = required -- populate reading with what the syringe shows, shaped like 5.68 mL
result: 6 mL
